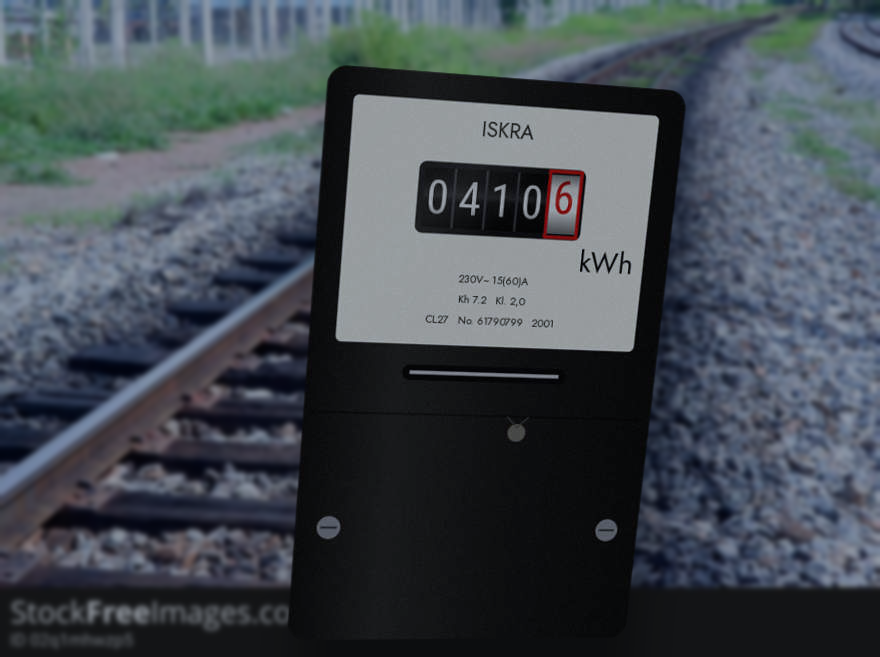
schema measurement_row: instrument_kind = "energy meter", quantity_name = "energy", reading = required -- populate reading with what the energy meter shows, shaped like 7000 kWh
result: 410.6 kWh
